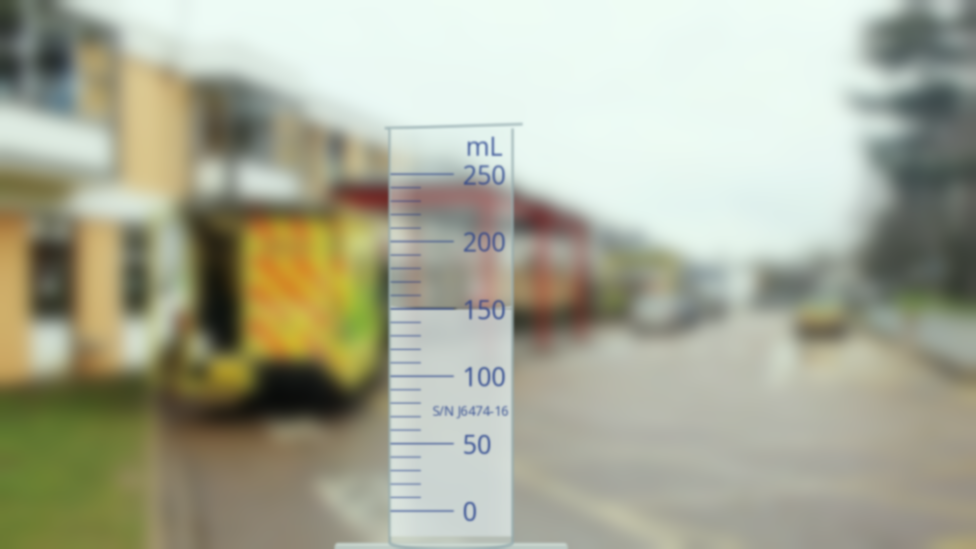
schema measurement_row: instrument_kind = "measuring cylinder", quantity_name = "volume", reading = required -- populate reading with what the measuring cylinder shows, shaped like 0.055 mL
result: 150 mL
